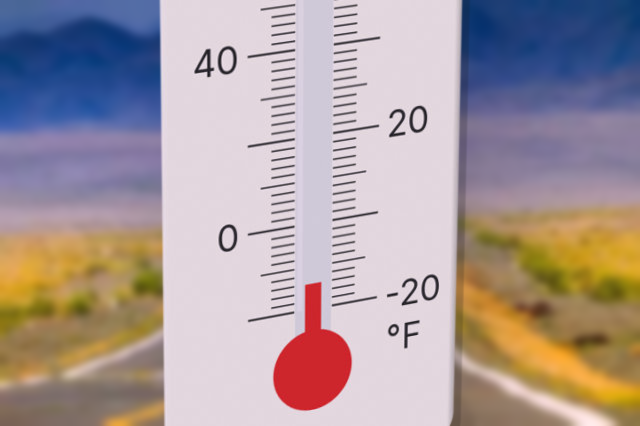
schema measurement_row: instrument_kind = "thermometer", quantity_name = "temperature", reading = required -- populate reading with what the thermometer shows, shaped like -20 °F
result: -14 °F
